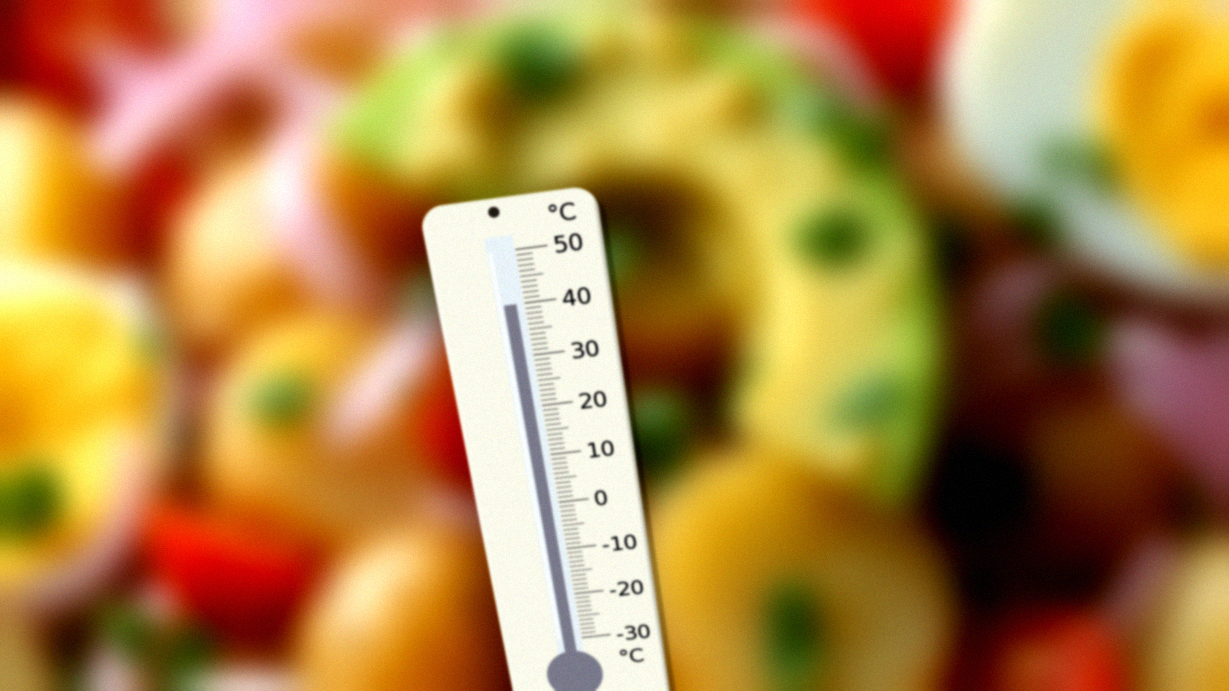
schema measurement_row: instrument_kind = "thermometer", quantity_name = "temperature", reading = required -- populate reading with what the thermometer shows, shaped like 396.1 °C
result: 40 °C
